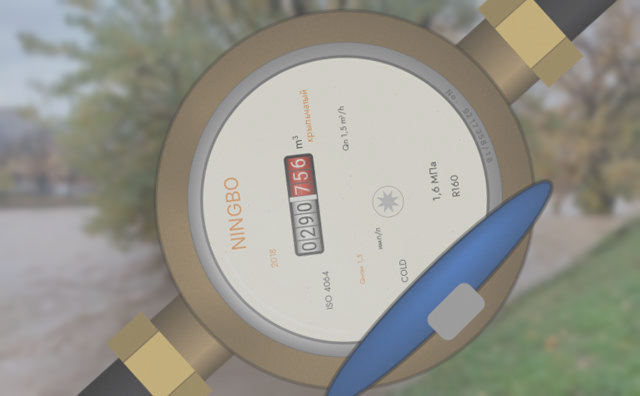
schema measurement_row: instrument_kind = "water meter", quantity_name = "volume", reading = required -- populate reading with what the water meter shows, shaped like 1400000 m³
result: 290.756 m³
